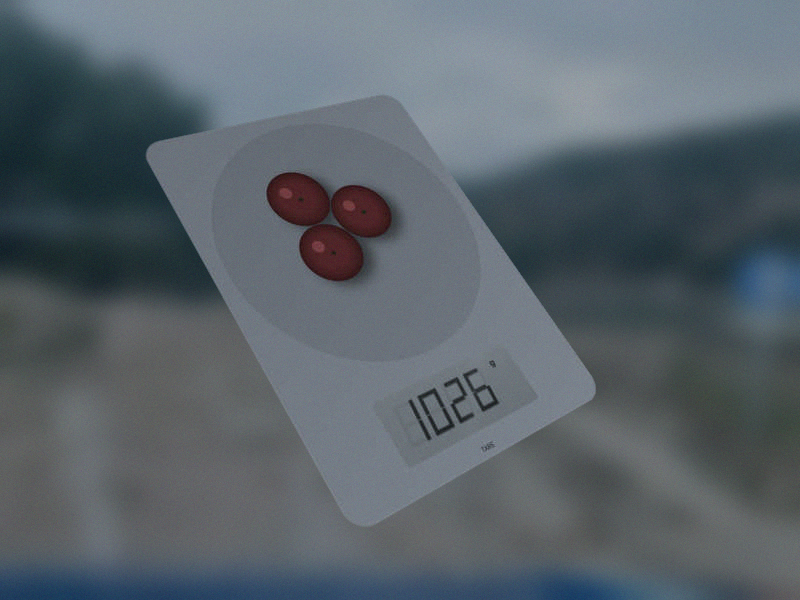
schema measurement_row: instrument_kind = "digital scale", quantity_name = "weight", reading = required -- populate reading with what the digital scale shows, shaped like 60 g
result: 1026 g
